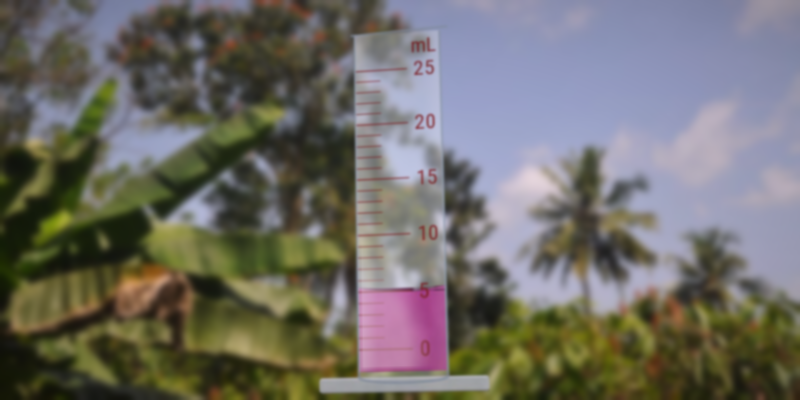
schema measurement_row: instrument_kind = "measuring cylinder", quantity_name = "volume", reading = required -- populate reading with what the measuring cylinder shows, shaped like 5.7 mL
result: 5 mL
